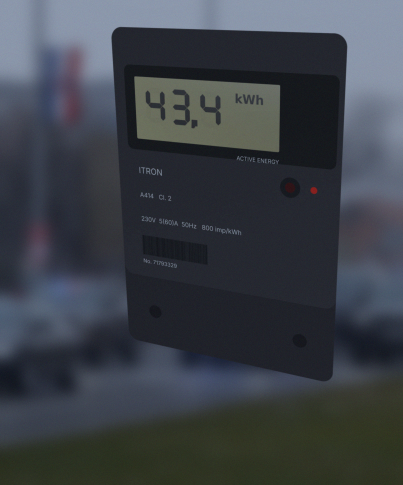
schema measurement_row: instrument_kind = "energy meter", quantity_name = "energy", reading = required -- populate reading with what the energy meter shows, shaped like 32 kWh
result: 43.4 kWh
